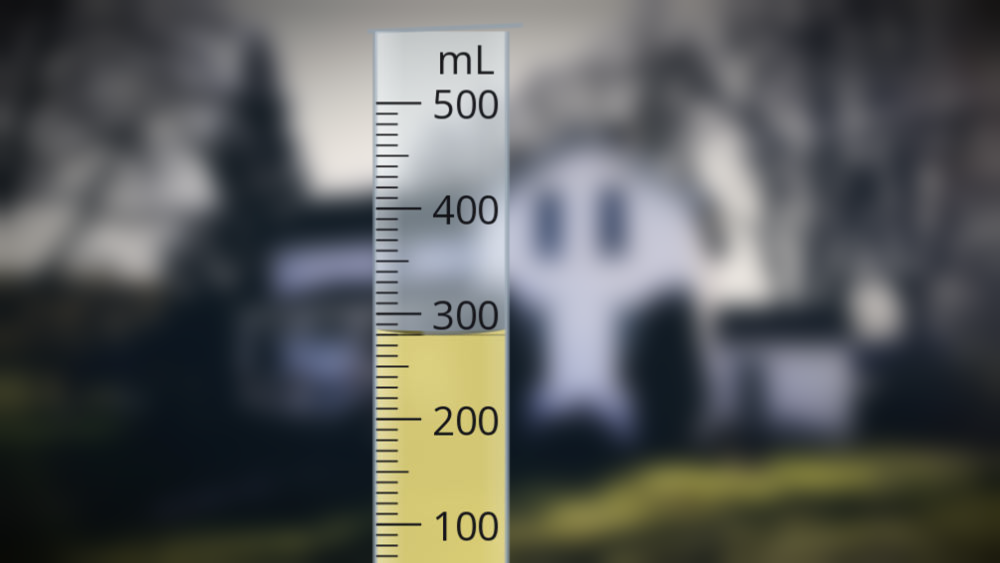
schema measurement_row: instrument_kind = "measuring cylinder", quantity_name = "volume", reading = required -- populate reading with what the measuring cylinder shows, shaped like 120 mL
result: 280 mL
